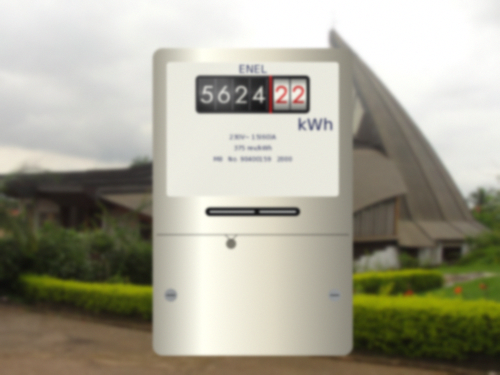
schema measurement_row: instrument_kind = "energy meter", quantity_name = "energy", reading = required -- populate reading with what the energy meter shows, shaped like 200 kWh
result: 5624.22 kWh
